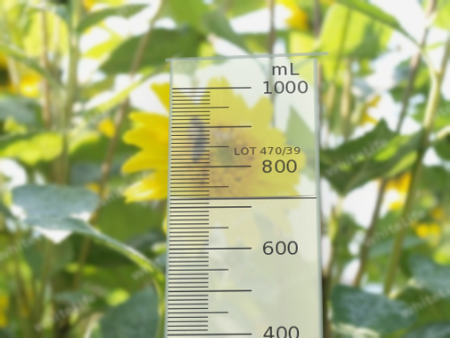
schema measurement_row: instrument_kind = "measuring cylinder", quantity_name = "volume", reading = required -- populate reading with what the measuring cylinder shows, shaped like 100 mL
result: 720 mL
